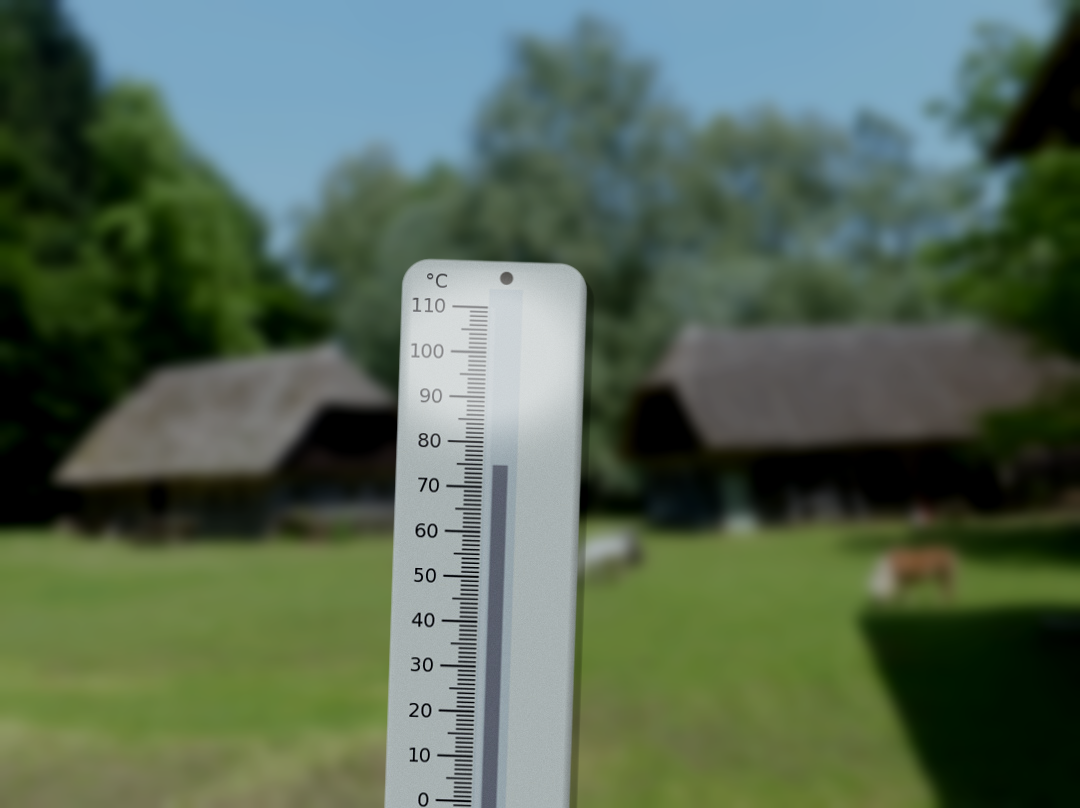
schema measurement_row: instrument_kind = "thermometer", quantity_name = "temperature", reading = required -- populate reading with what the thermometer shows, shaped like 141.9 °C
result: 75 °C
